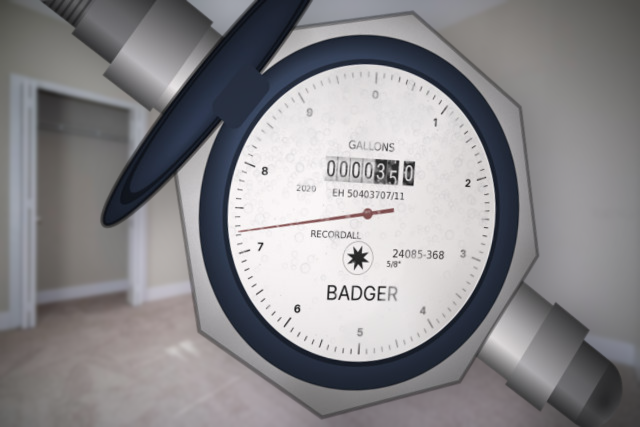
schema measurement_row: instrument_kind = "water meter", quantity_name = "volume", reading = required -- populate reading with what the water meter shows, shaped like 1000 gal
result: 347.2 gal
